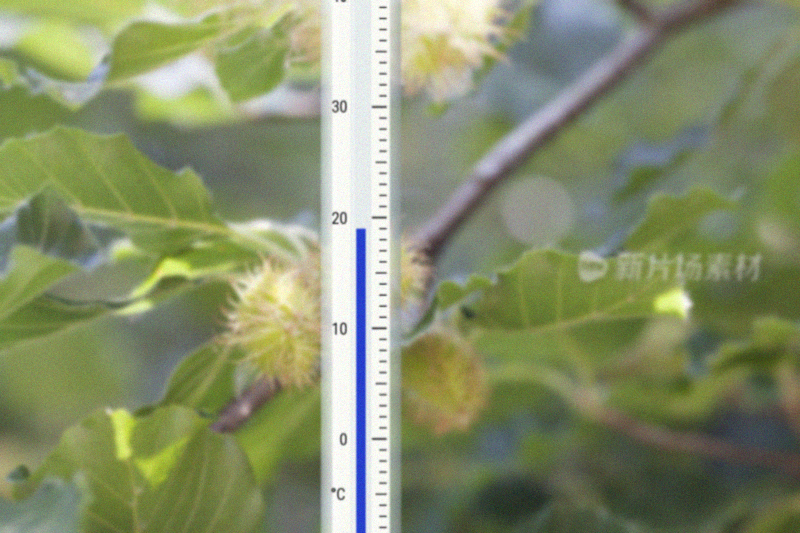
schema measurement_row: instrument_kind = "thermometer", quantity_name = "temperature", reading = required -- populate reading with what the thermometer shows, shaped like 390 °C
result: 19 °C
